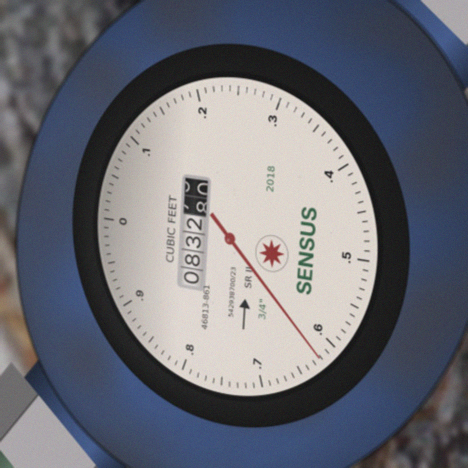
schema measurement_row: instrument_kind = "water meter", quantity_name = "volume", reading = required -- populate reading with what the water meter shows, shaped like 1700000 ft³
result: 83279.62 ft³
